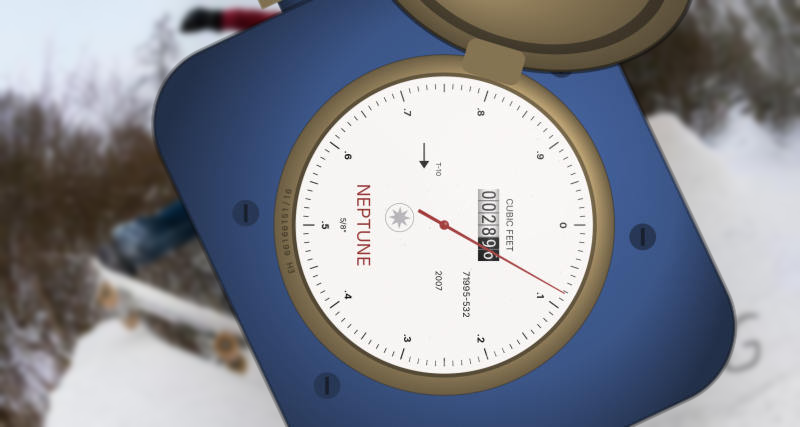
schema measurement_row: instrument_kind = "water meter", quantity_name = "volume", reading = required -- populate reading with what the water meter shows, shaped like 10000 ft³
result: 2896.08 ft³
